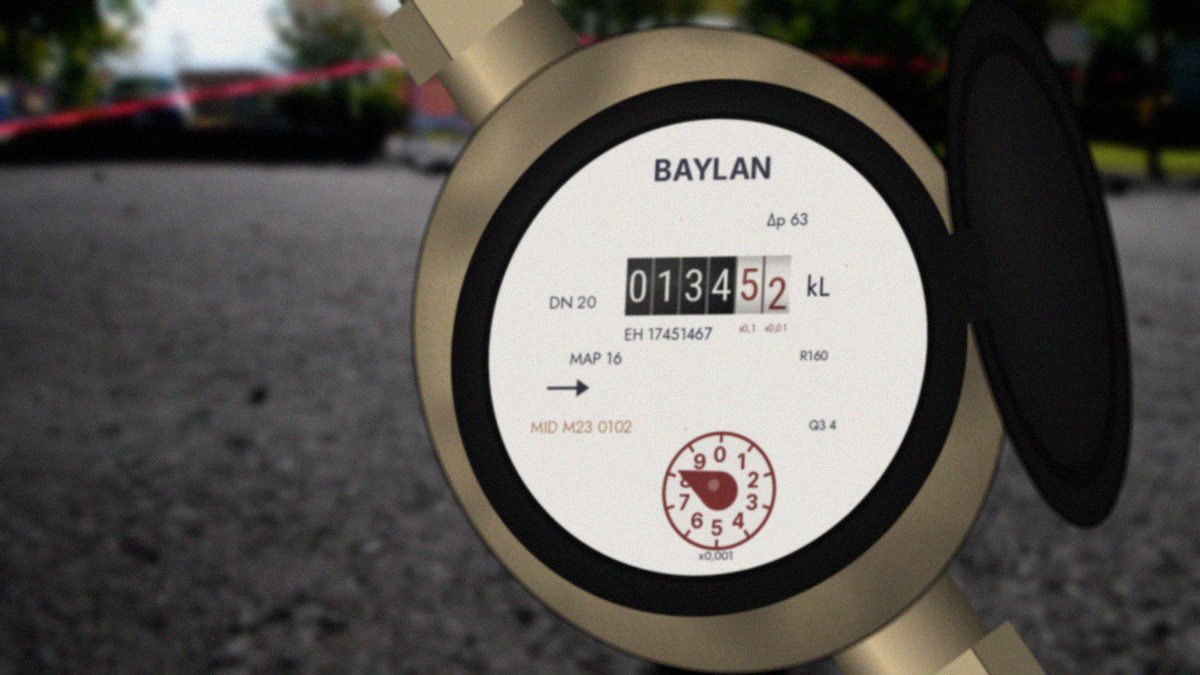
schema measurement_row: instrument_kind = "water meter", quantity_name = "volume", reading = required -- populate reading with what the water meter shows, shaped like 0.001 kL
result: 134.518 kL
